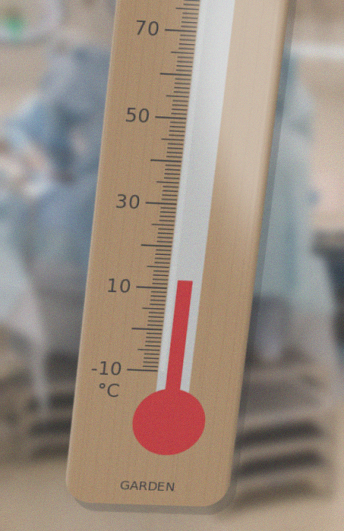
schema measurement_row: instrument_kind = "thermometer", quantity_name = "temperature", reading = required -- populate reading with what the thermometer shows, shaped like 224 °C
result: 12 °C
